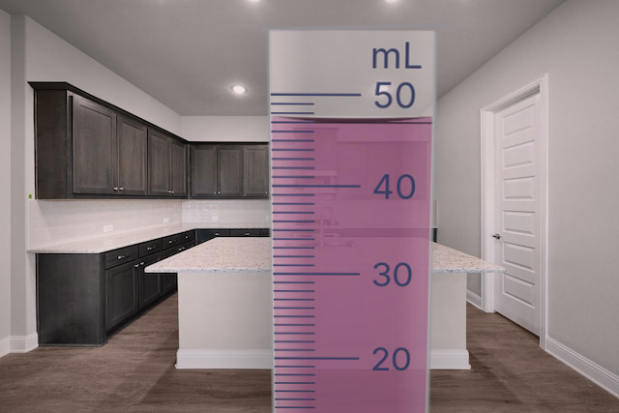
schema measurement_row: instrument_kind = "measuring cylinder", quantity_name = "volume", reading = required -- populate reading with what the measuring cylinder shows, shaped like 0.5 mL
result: 47 mL
